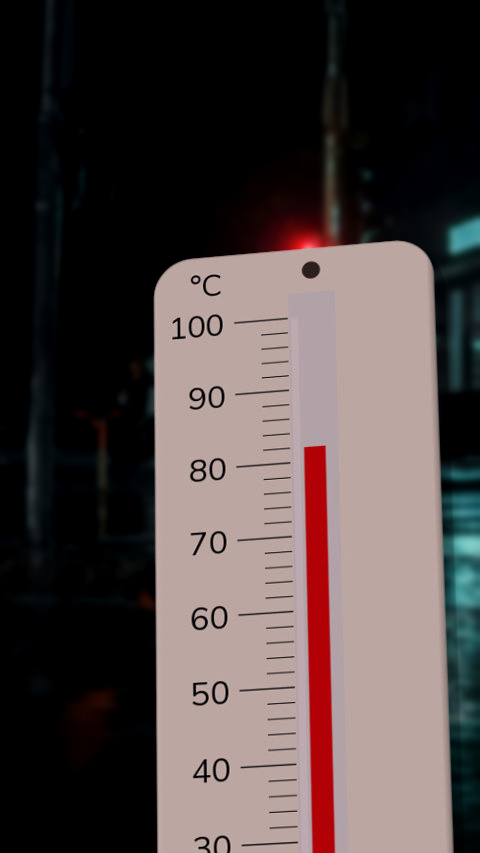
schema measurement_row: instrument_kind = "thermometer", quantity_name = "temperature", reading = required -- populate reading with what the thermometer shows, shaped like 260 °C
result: 82 °C
